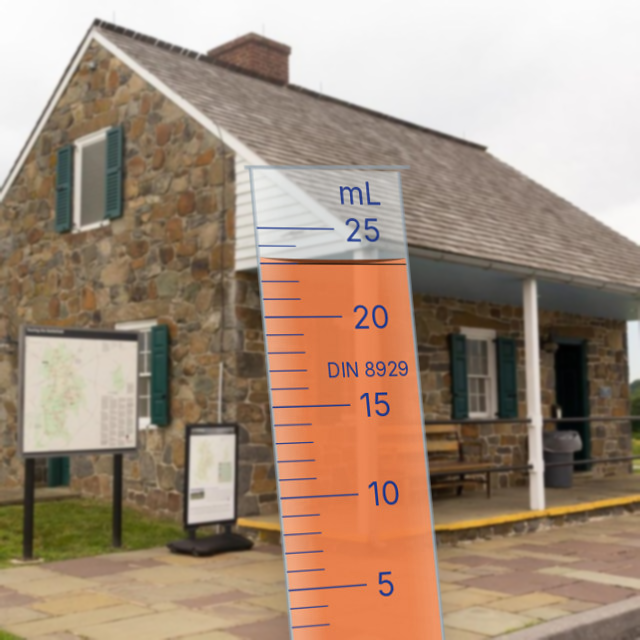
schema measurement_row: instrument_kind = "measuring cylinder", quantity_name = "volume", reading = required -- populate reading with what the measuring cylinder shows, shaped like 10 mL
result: 23 mL
